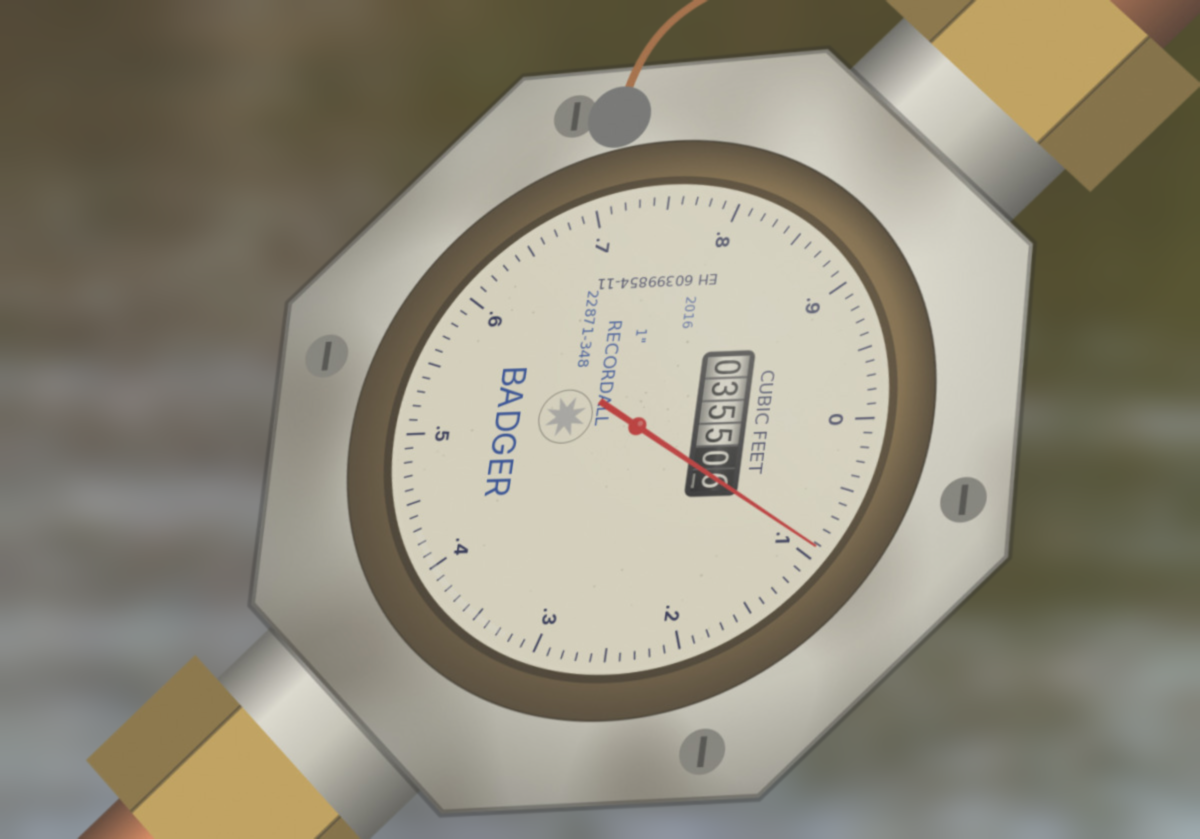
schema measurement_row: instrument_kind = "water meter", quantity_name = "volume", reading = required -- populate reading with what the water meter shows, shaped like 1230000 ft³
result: 35506.09 ft³
